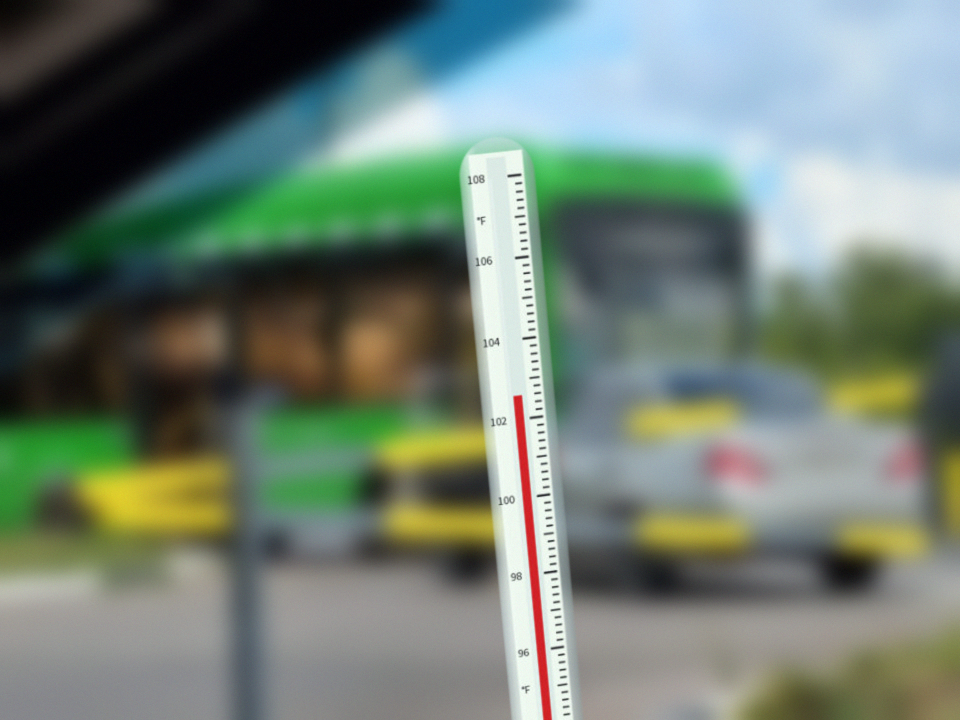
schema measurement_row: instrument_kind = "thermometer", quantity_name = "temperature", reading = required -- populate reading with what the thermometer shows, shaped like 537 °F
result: 102.6 °F
